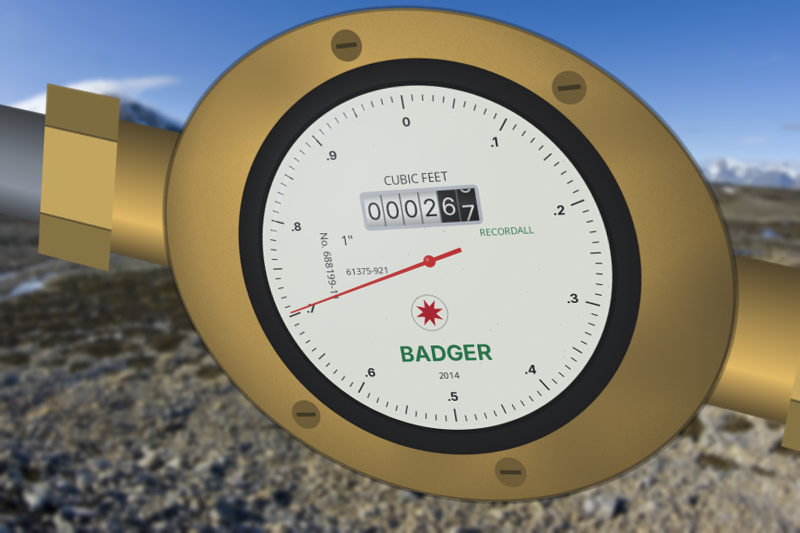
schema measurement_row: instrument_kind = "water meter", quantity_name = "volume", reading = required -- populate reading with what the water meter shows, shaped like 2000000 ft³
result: 266.70 ft³
